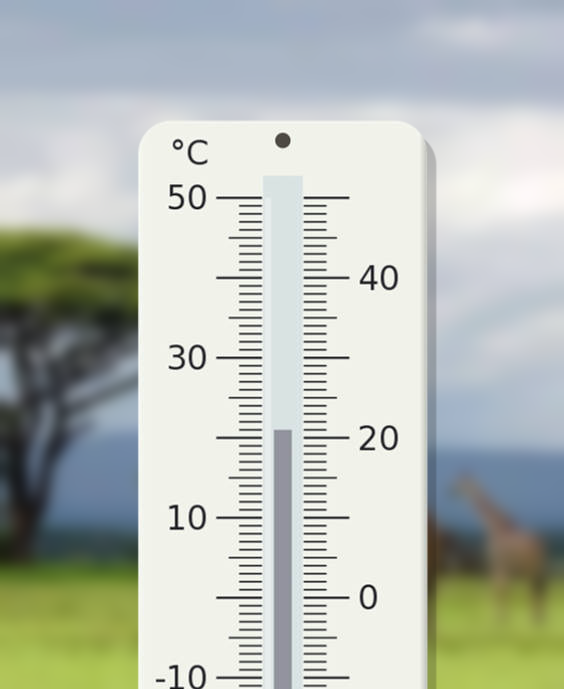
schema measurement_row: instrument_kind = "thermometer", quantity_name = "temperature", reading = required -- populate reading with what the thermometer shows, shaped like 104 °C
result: 21 °C
